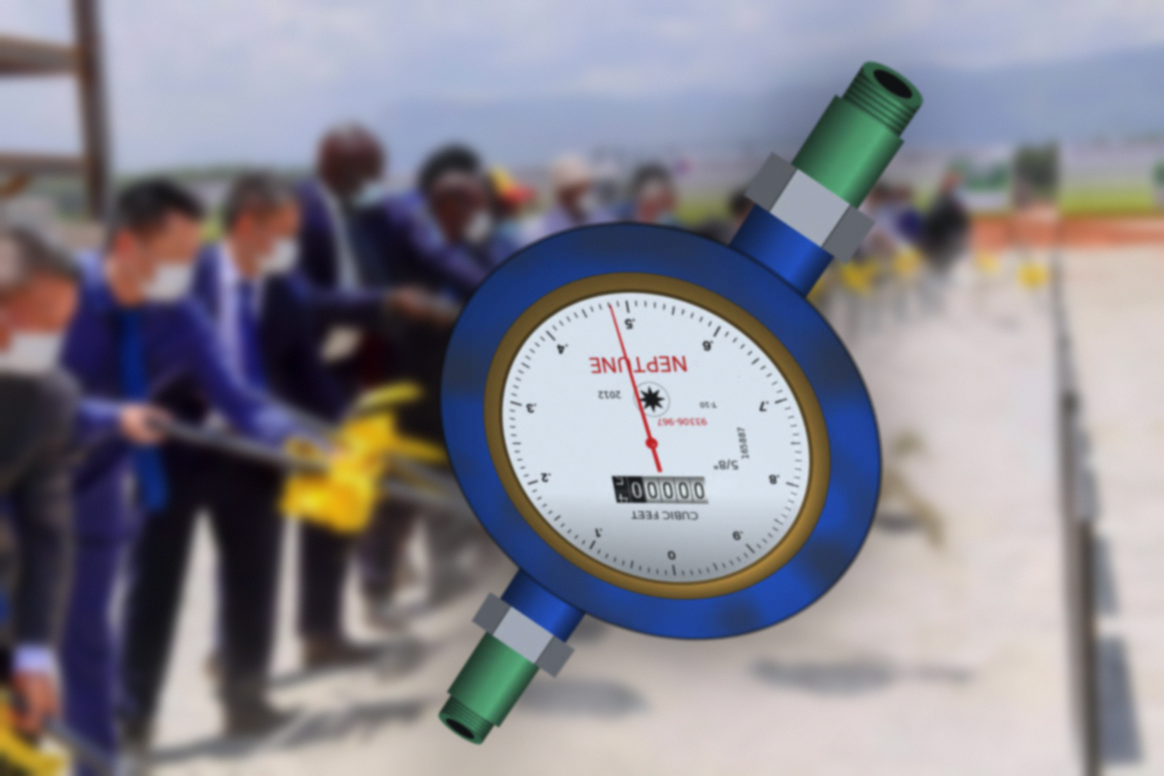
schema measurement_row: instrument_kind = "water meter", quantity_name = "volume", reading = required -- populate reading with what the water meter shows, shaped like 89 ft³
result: 4.48 ft³
